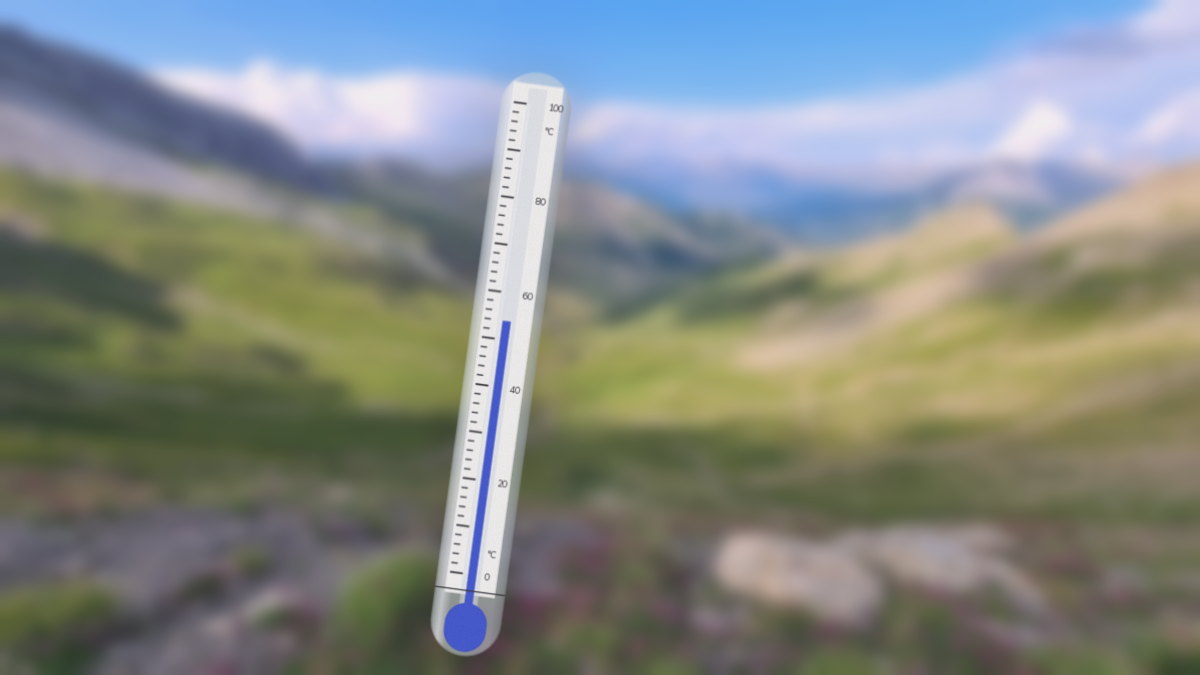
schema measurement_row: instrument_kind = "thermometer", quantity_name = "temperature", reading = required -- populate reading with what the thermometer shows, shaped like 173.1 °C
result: 54 °C
